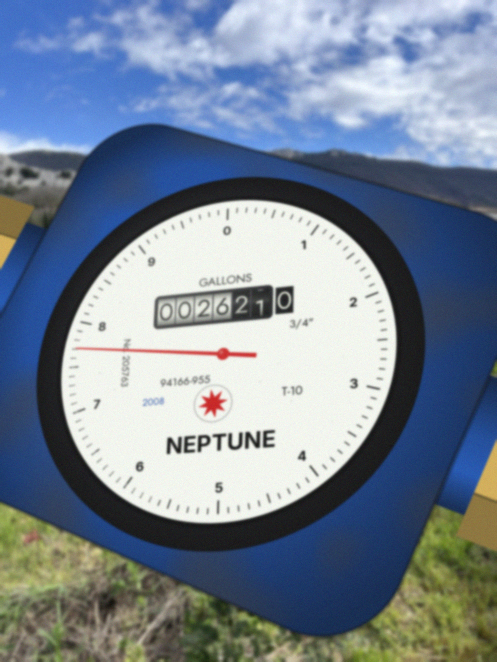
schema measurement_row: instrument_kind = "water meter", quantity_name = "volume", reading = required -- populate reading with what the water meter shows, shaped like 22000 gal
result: 26207.7 gal
